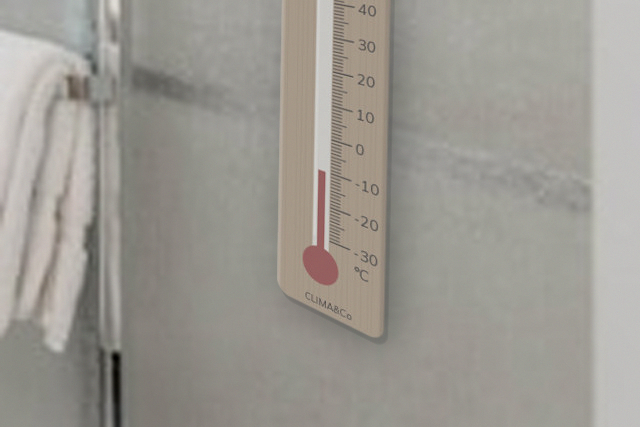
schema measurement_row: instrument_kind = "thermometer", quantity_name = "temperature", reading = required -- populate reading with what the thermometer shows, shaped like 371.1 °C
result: -10 °C
